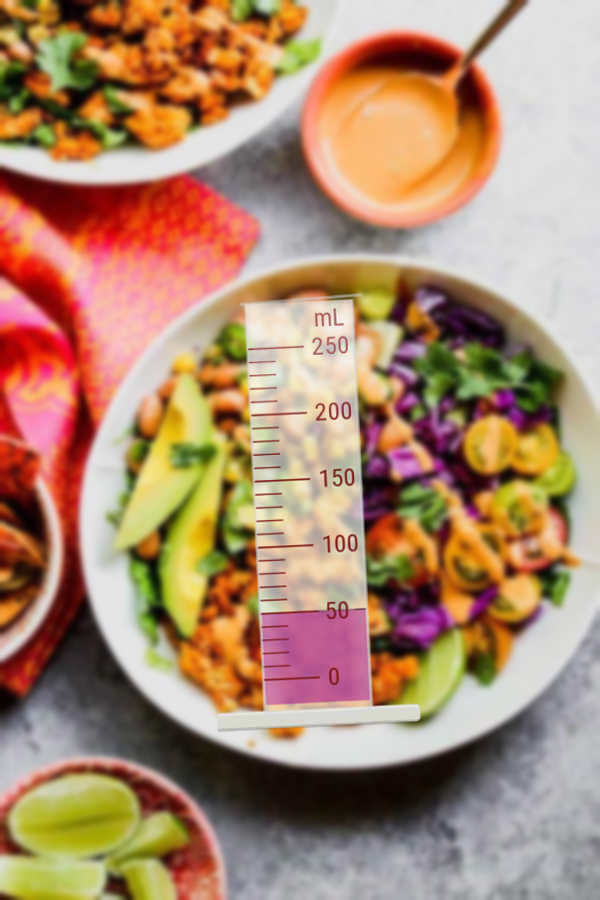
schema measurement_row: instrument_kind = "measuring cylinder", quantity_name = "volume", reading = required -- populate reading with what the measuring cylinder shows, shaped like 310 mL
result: 50 mL
